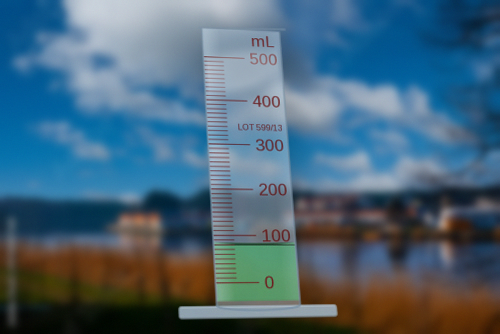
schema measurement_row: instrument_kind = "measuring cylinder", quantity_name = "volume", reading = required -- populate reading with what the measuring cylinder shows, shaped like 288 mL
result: 80 mL
